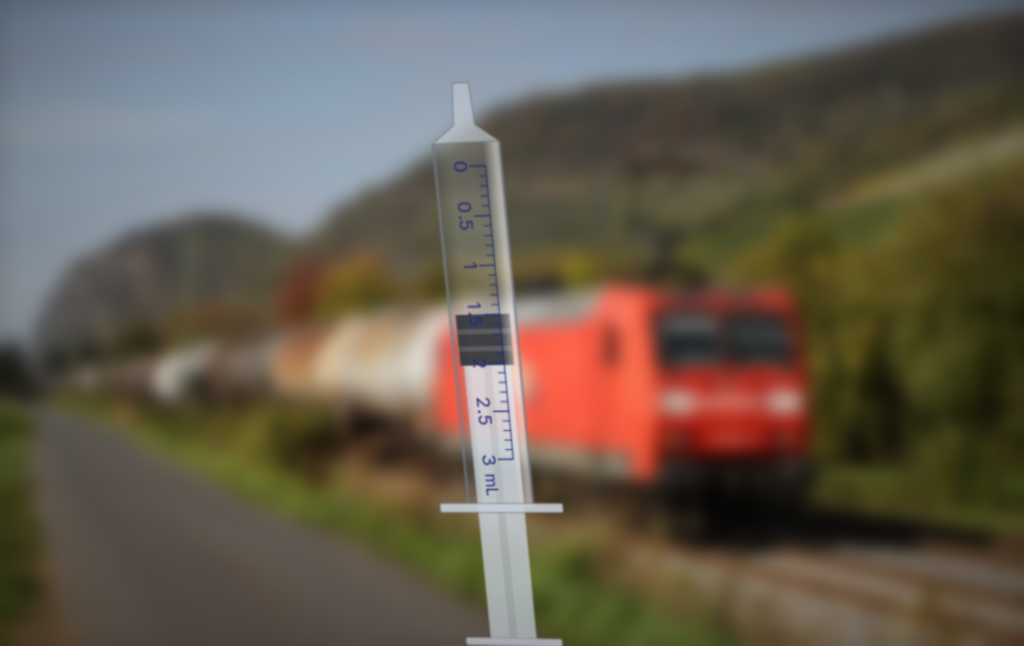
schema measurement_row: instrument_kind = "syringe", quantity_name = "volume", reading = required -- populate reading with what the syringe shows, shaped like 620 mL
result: 1.5 mL
